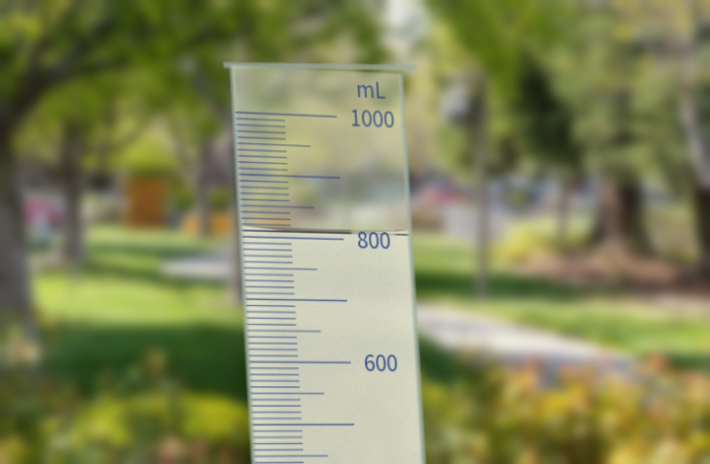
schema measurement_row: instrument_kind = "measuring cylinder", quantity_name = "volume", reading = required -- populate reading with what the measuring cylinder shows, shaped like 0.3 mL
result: 810 mL
